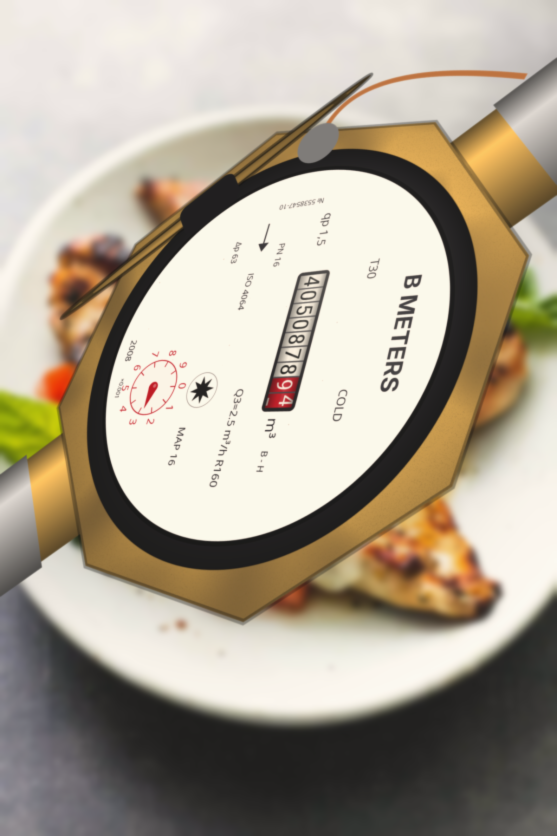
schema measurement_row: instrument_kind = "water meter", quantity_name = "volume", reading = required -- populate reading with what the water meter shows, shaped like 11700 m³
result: 4050878.942 m³
